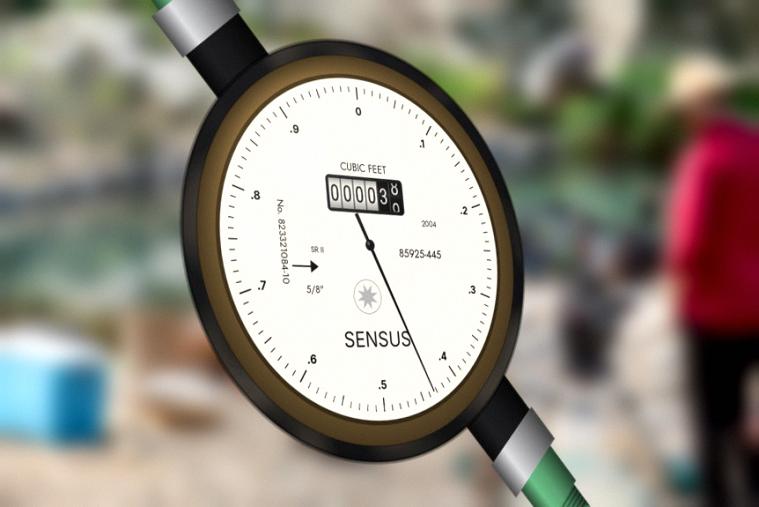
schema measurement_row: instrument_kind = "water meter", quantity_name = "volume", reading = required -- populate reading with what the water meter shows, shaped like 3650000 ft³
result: 38.43 ft³
